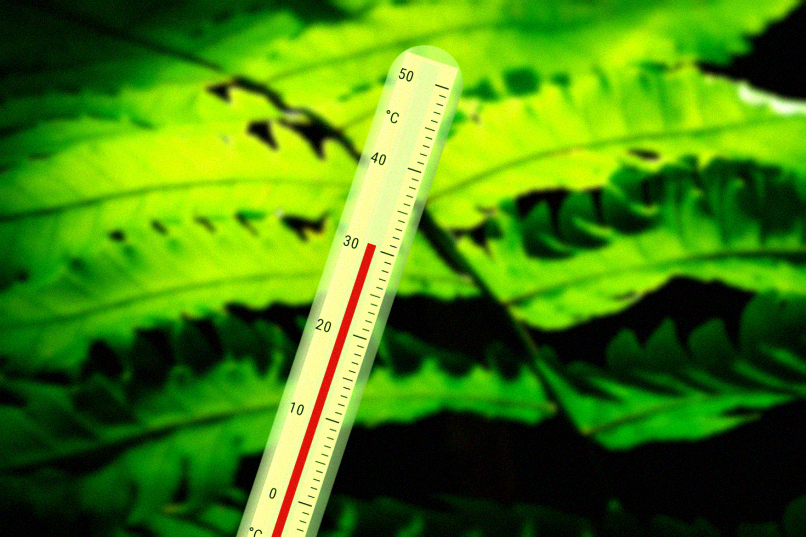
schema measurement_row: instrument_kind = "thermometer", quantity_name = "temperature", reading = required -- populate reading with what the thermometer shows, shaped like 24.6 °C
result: 30.5 °C
